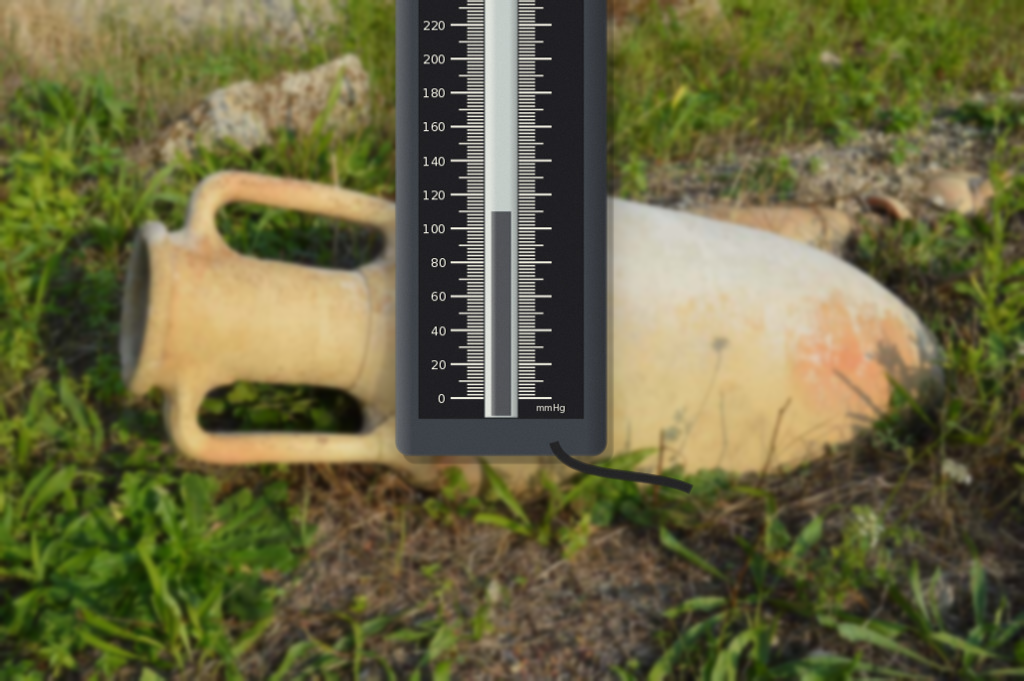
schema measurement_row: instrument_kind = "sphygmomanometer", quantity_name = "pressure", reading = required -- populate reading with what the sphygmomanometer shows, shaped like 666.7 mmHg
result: 110 mmHg
